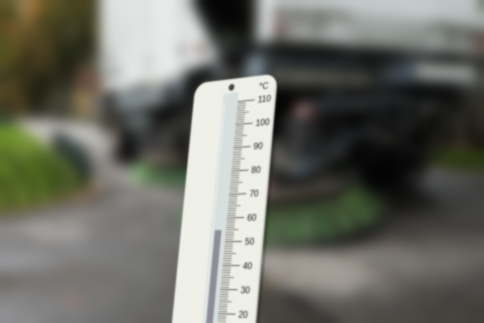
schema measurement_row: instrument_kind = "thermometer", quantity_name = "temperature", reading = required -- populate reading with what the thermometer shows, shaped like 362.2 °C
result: 55 °C
